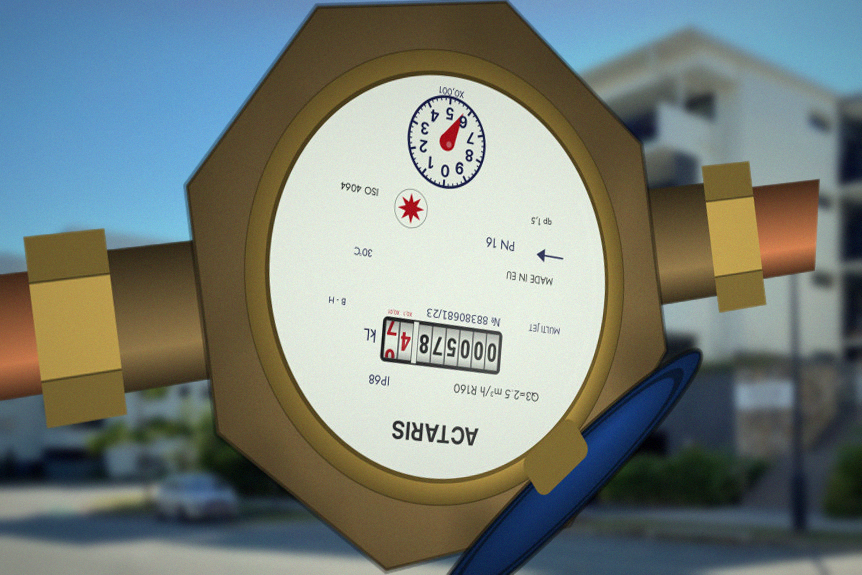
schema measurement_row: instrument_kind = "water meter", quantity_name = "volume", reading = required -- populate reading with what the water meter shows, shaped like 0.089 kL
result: 578.465 kL
